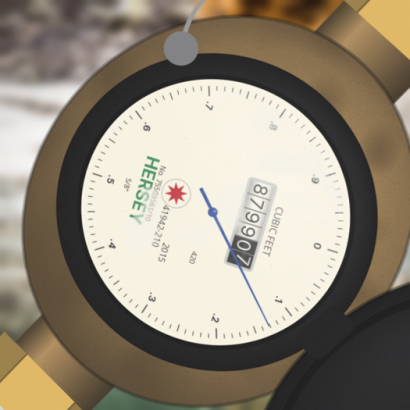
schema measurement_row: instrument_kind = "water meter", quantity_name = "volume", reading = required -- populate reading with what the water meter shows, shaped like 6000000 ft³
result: 879907.13 ft³
